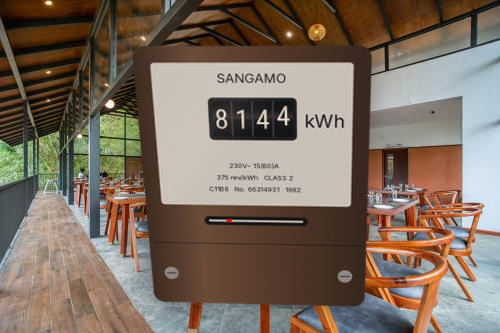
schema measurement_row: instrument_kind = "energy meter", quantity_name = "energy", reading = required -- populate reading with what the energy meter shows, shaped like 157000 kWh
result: 8144 kWh
